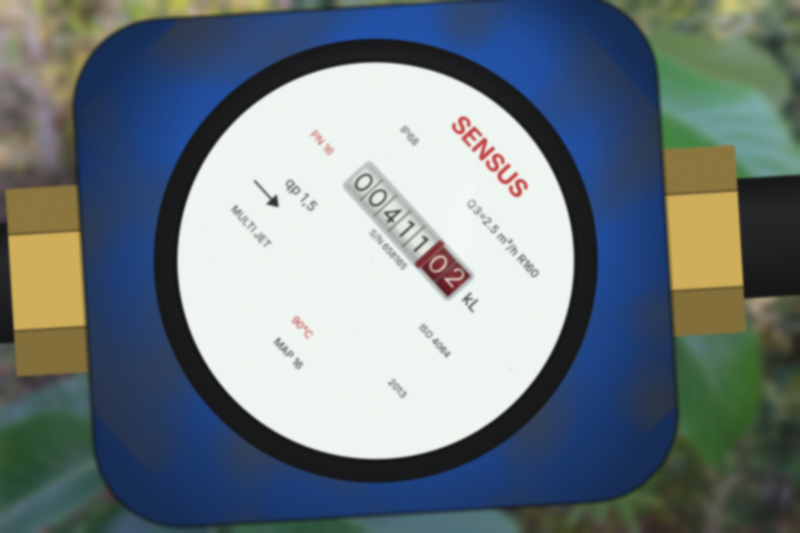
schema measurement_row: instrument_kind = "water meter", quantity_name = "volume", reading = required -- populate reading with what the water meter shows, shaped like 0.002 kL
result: 411.02 kL
